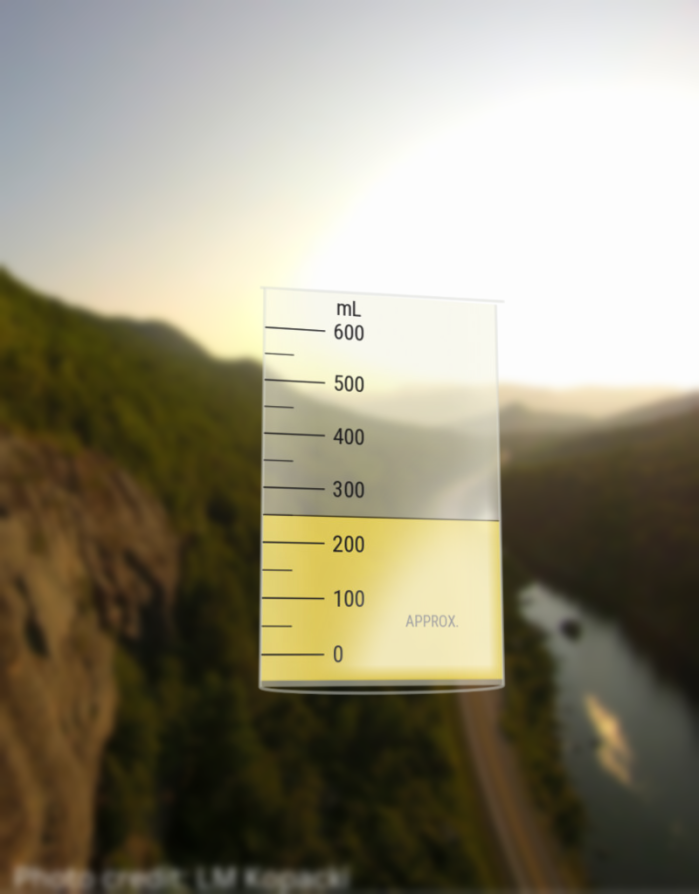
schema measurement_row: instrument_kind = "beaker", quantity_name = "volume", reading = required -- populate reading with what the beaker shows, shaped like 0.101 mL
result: 250 mL
